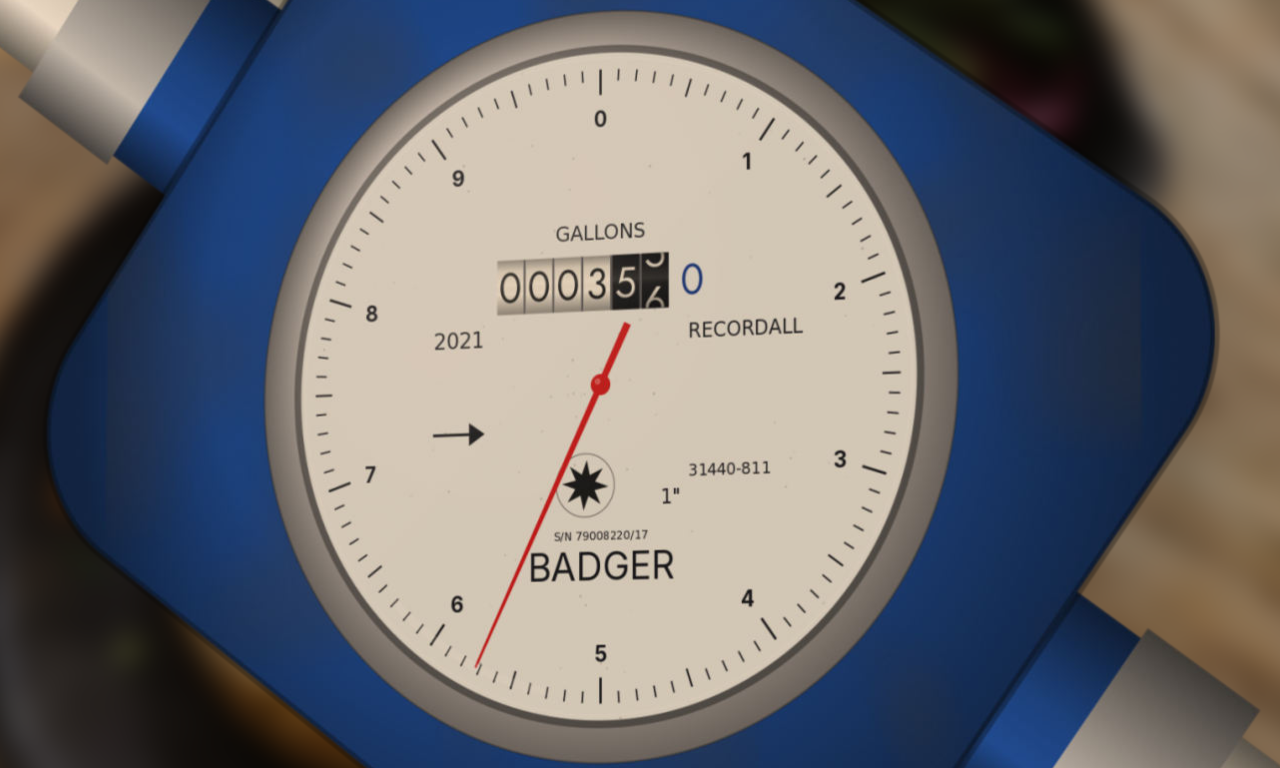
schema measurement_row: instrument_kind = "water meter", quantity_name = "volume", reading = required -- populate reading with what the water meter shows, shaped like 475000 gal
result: 3555.7 gal
